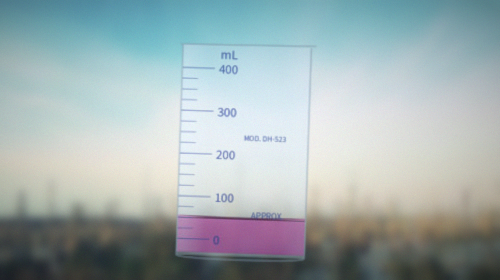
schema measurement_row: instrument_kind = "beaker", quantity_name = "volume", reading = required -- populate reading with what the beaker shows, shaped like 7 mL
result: 50 mL
